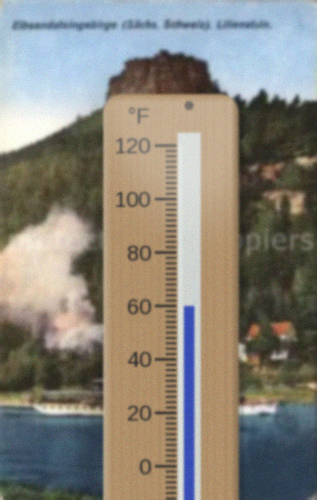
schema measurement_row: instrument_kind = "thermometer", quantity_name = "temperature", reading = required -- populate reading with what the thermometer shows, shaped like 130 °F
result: 60 °F
